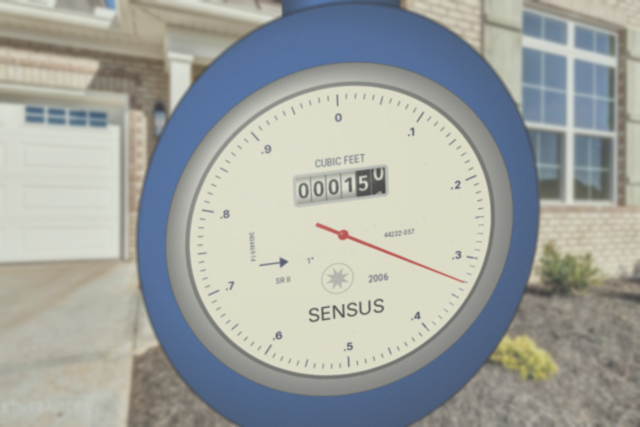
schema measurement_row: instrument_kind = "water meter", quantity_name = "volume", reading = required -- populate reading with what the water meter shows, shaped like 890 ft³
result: 150.33 ft³
